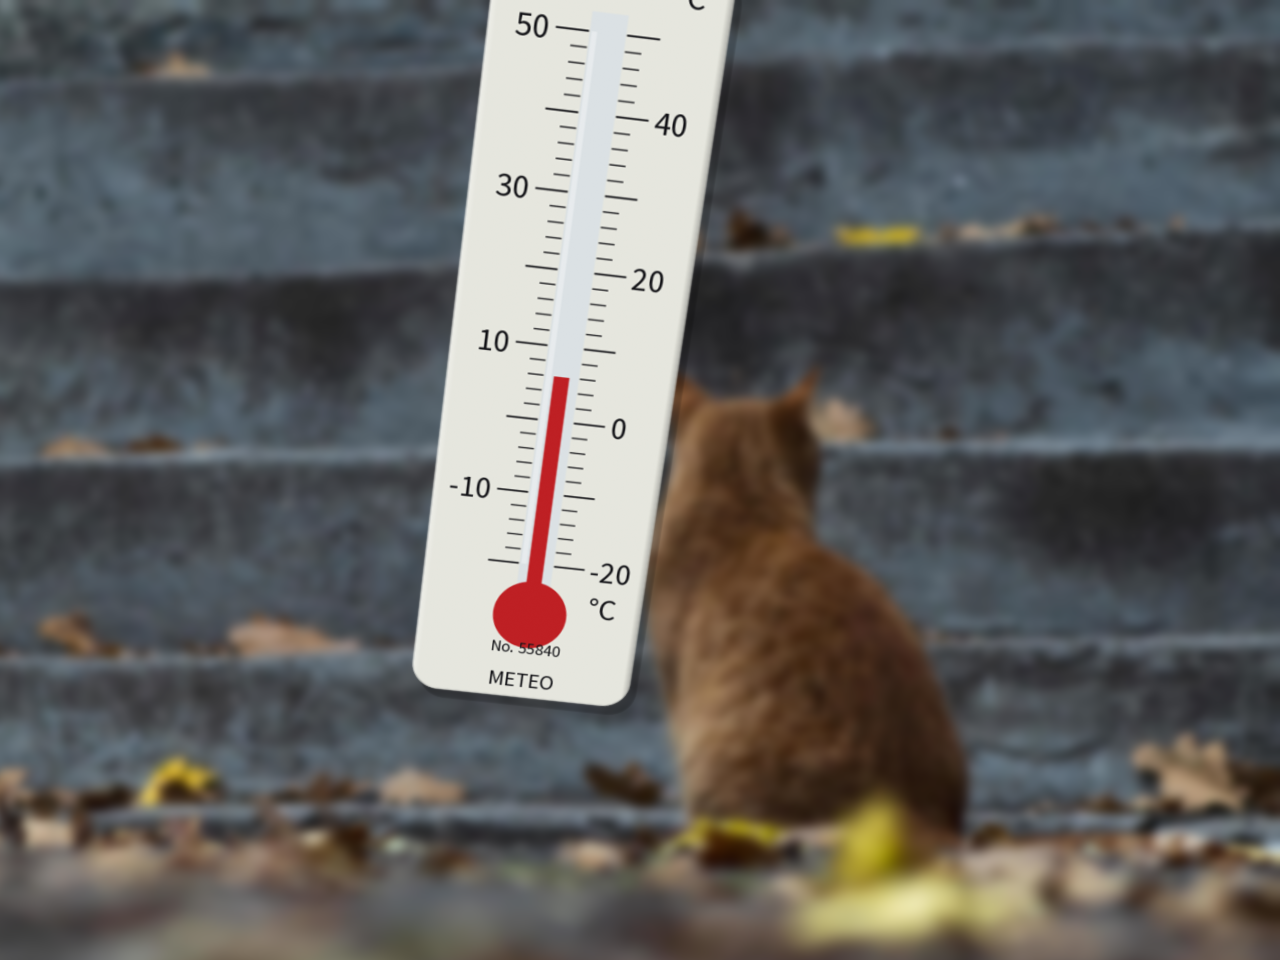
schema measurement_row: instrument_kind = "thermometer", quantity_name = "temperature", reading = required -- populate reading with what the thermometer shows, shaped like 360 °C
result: 6 °C
